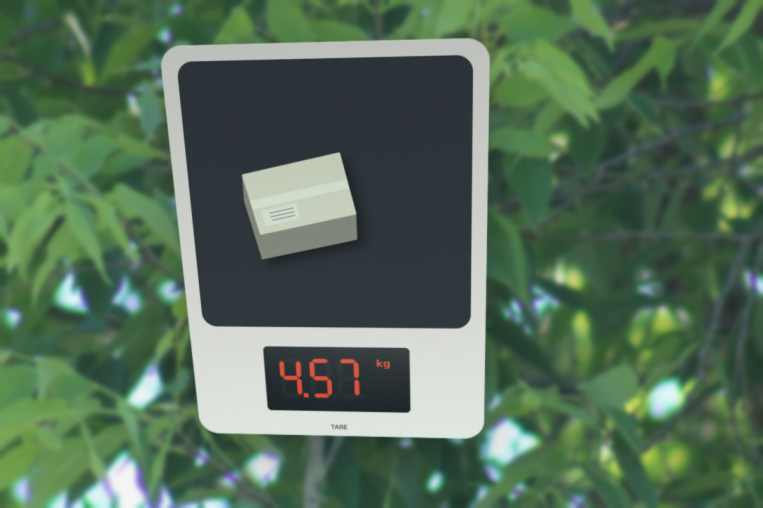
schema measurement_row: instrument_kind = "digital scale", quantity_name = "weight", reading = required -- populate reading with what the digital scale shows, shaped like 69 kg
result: 4.57 kg
